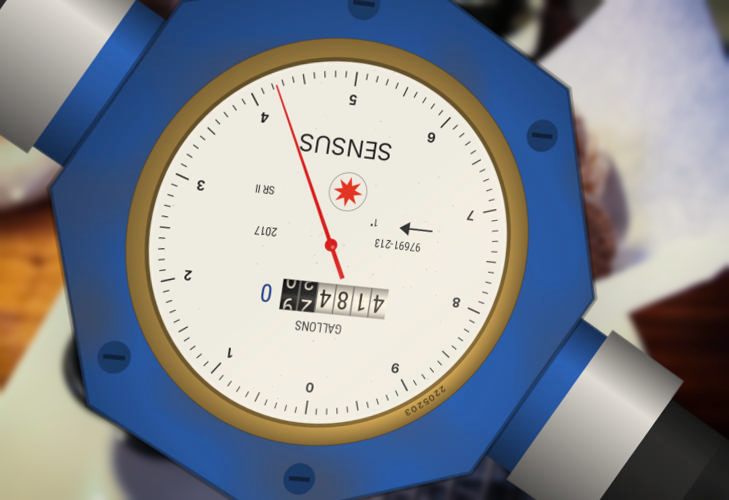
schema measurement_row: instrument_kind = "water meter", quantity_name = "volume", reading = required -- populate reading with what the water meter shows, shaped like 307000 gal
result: 4184294.2 gal
